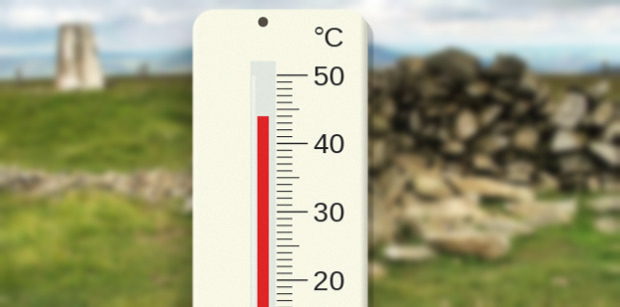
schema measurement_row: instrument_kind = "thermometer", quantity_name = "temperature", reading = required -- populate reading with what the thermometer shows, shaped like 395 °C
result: 44 °C
